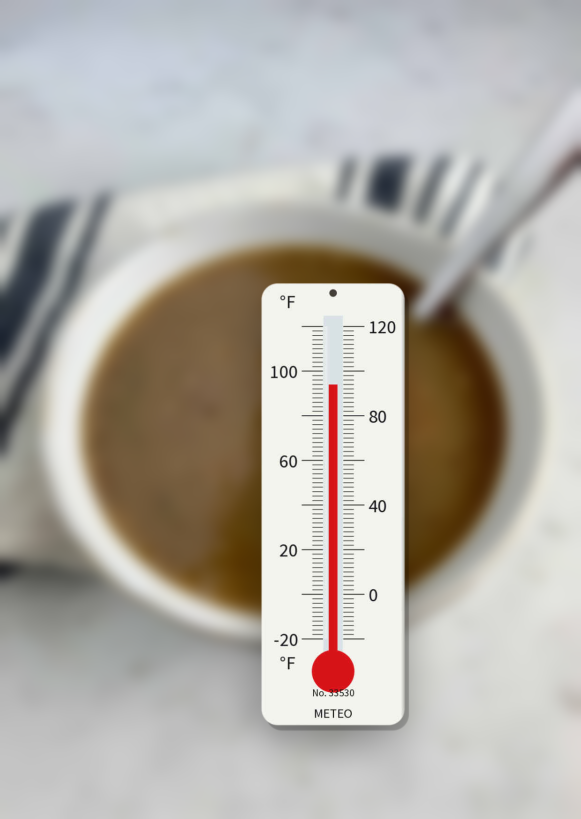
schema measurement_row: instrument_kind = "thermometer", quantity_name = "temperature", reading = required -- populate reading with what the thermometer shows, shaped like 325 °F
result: 94 °F
